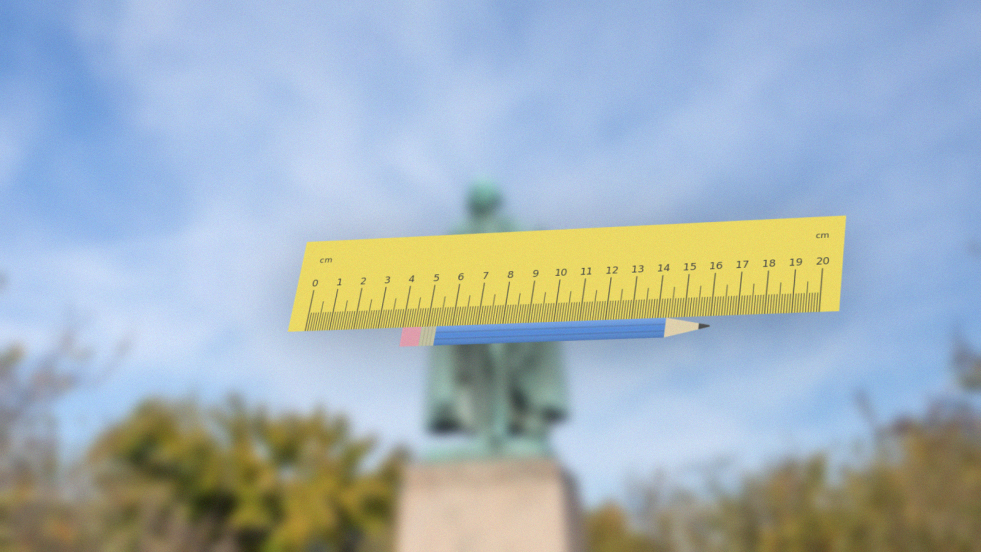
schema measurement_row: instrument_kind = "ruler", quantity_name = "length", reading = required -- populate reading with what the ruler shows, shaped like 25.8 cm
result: 12 cm
